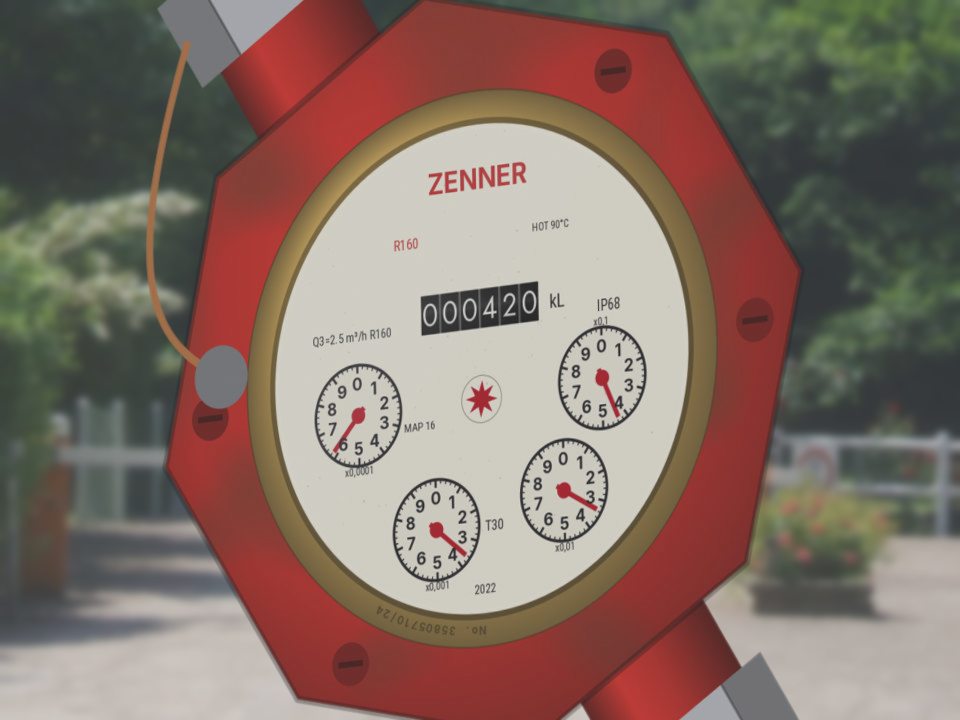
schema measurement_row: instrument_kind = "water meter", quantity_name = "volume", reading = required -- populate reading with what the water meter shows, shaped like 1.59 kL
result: 420.4336 kL
